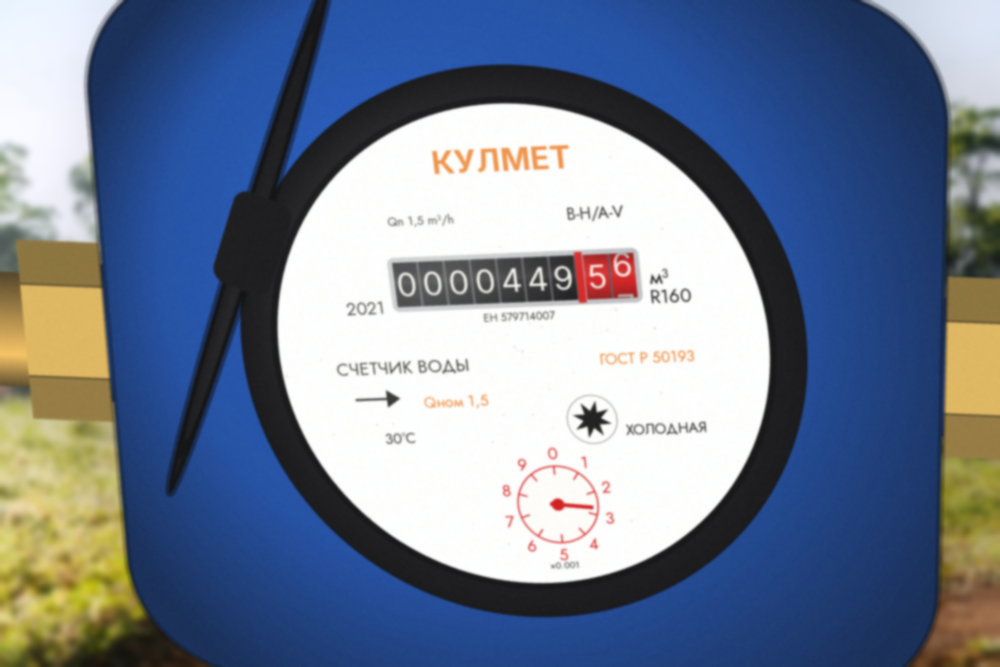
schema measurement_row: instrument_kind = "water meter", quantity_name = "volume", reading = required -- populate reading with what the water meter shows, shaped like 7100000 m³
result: 449.562 m³
